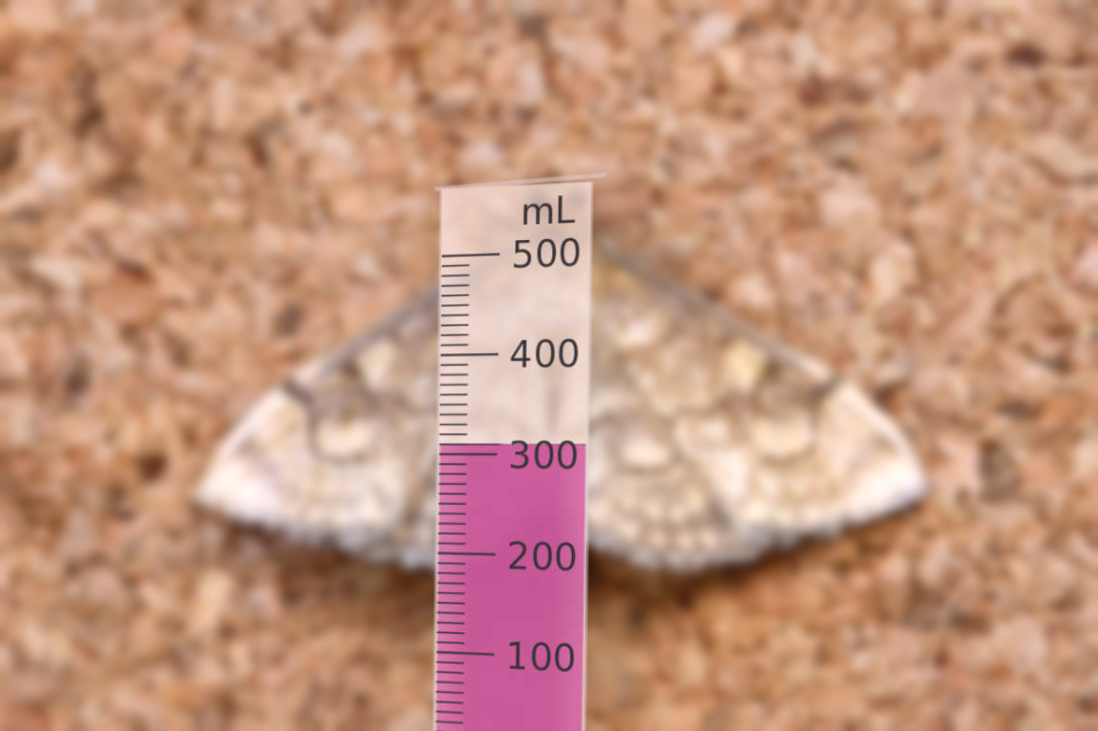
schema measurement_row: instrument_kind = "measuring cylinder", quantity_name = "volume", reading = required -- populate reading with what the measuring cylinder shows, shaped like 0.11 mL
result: 310 mL
